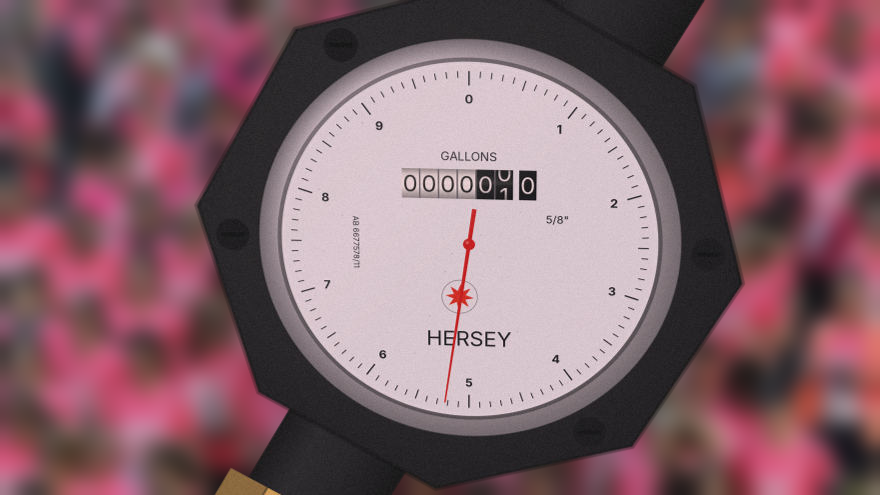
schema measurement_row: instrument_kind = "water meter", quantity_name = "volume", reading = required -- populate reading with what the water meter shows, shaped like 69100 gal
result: 5.2 gal
